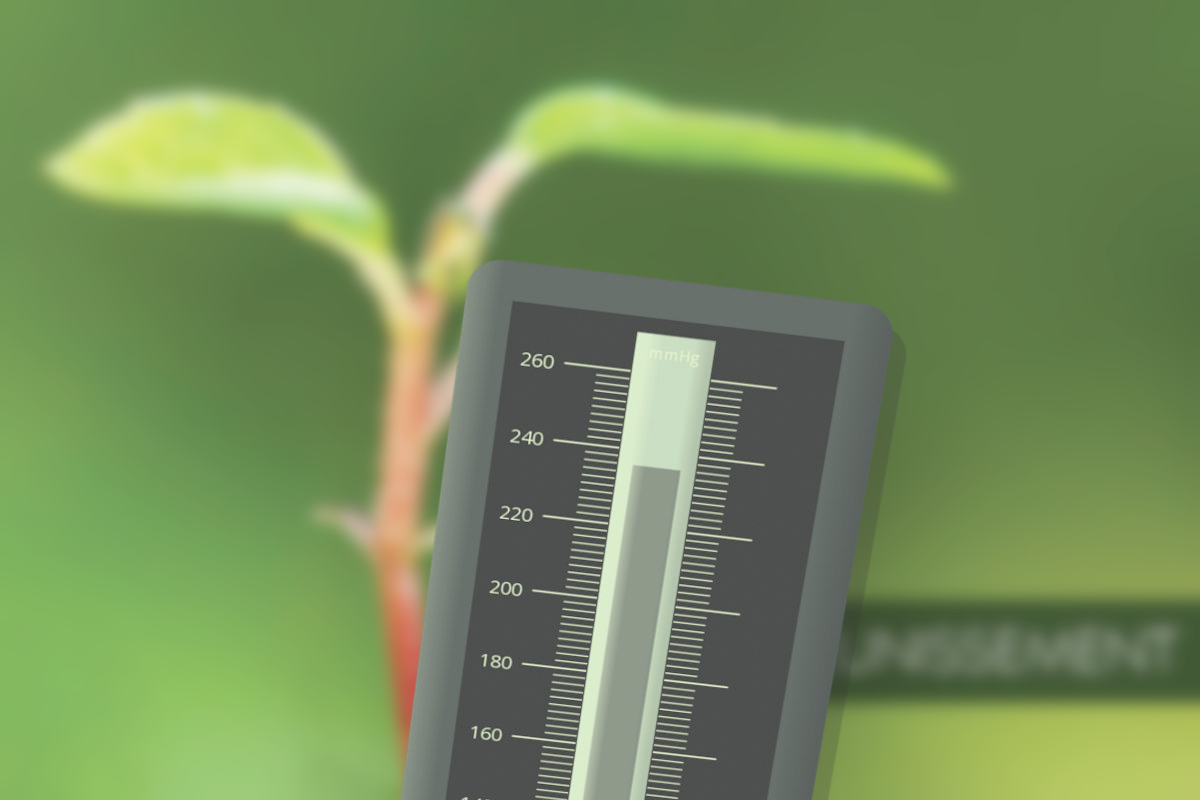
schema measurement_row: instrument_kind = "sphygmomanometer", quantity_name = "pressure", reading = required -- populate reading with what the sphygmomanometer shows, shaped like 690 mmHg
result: 236 mmHg
